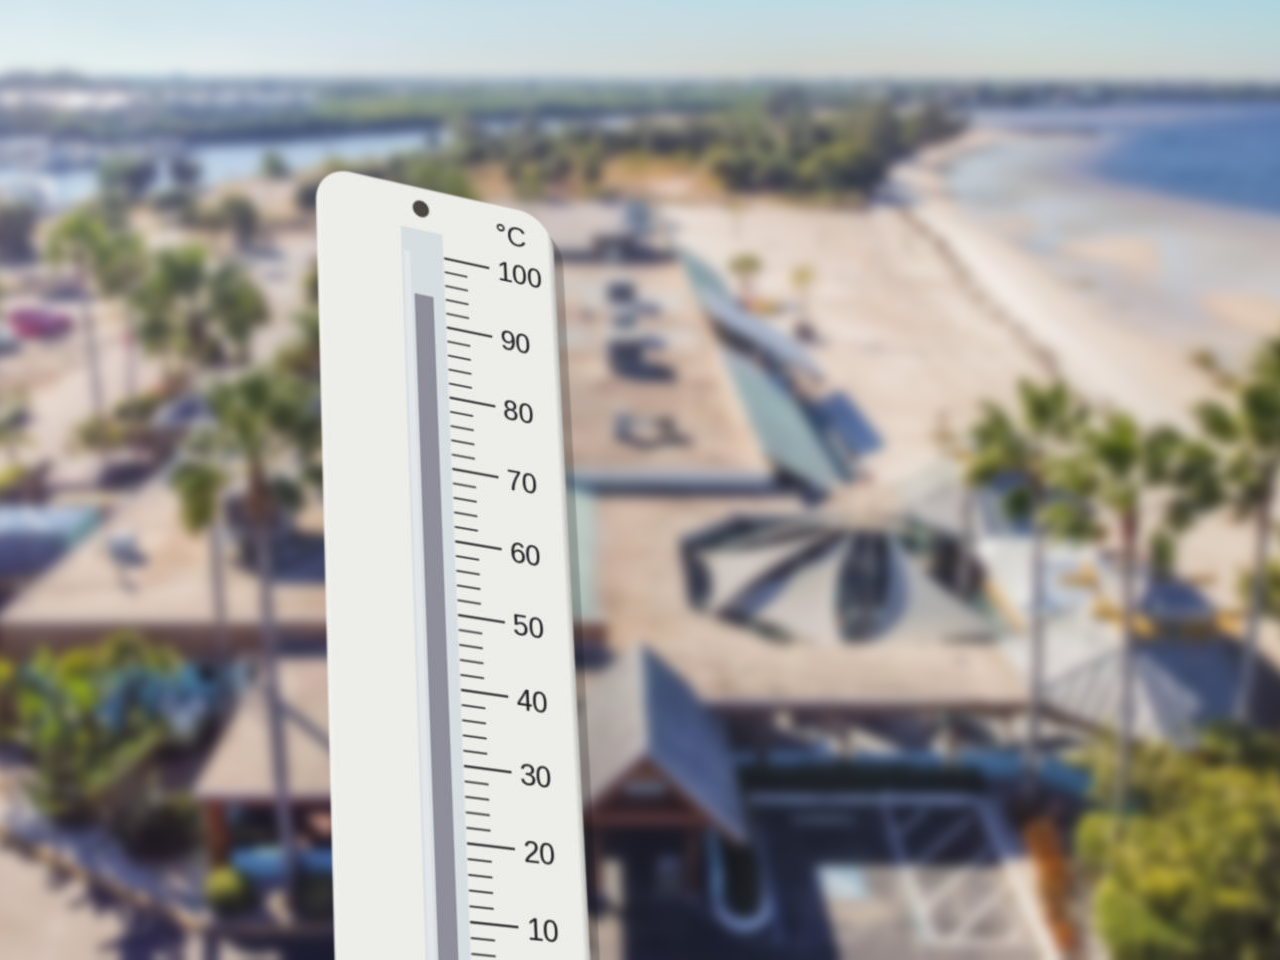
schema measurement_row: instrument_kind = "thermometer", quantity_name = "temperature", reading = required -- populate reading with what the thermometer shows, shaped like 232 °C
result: 94 °C
